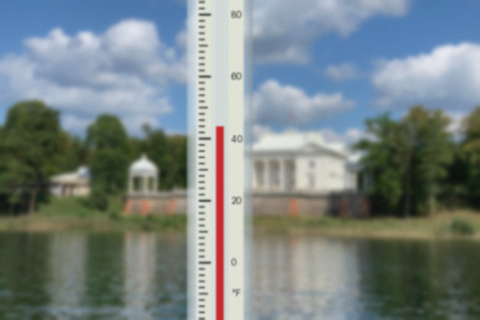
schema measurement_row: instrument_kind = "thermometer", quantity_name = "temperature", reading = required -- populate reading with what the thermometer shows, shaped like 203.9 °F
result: 44 °F
